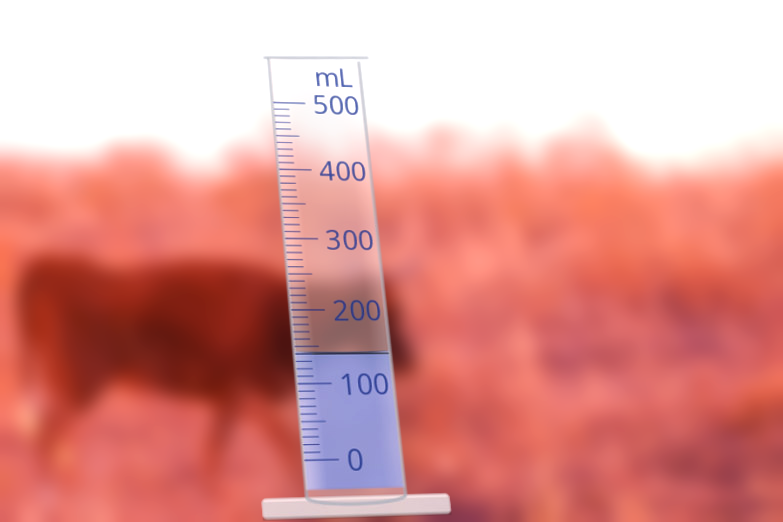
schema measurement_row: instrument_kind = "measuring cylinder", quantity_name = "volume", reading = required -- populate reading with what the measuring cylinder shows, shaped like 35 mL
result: 140 mL
